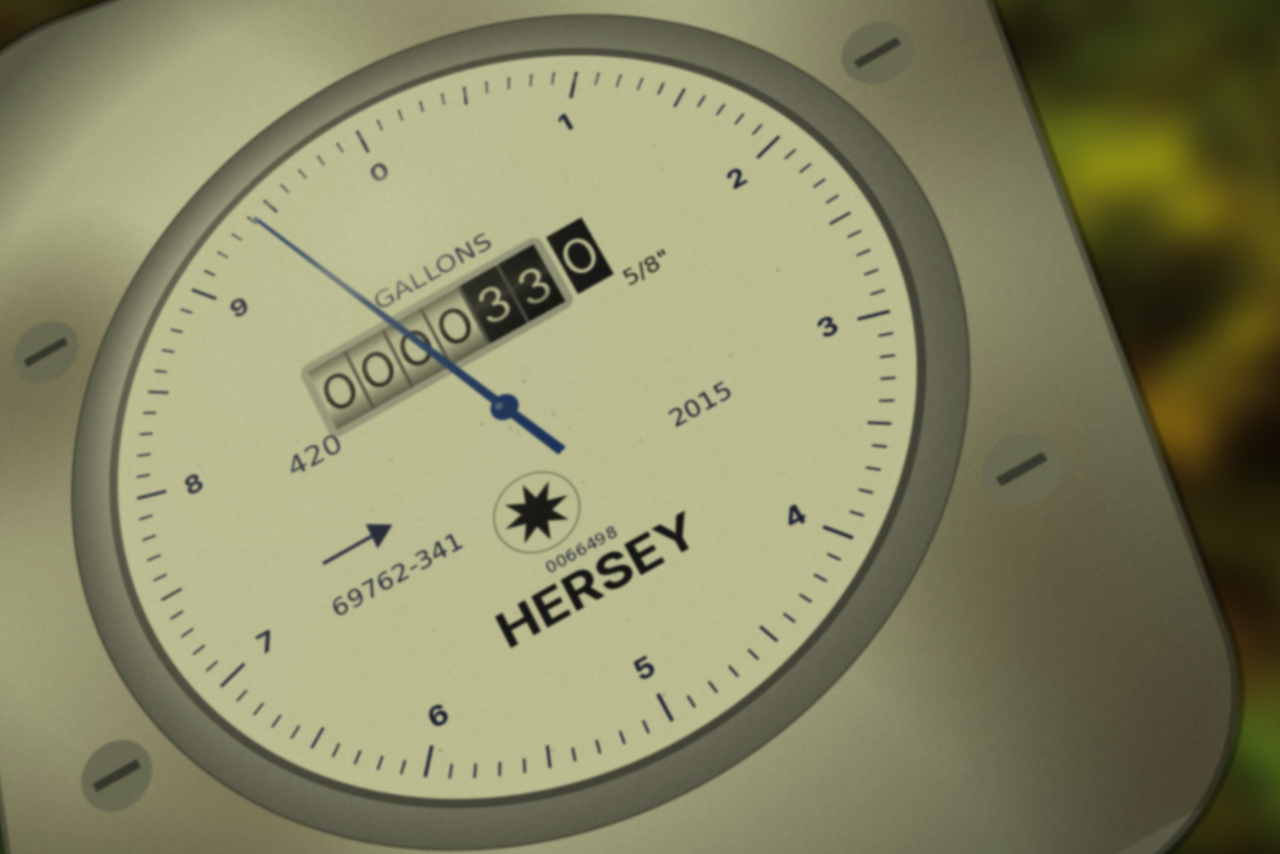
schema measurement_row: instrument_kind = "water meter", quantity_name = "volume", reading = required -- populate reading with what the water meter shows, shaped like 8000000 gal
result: 329.4 gal
